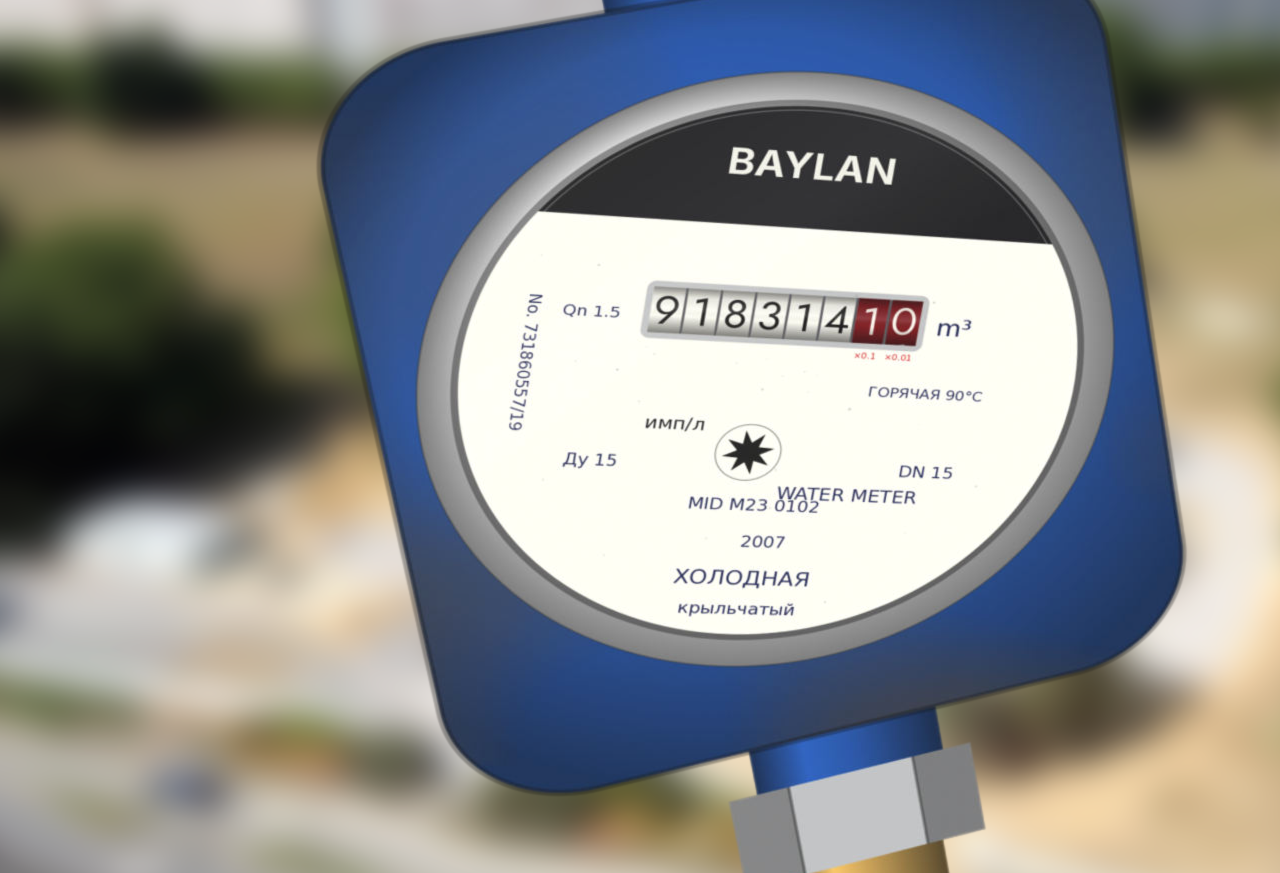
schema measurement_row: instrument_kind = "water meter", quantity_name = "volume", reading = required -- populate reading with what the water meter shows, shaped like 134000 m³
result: 918314.10 m³
